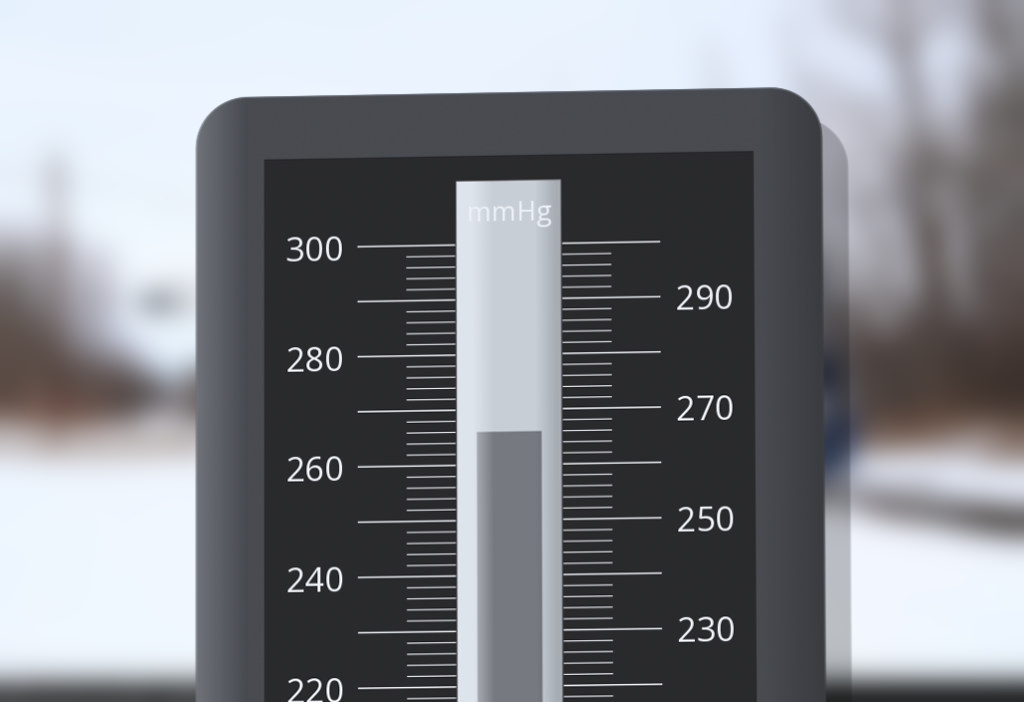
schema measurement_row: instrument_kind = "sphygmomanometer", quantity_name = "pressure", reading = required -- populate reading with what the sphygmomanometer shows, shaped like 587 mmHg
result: 266 mmHg
